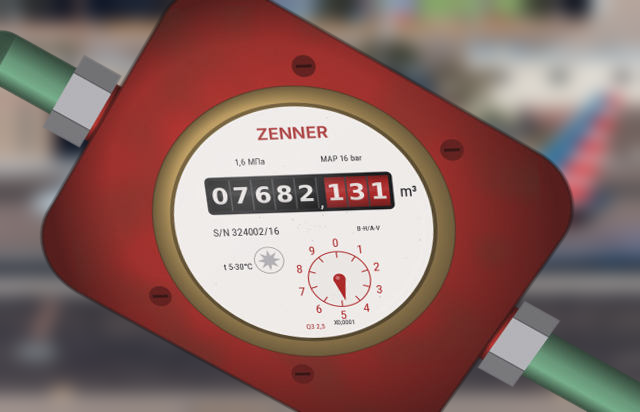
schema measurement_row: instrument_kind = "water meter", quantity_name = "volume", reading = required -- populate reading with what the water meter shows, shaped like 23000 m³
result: 7682.1314 m³
